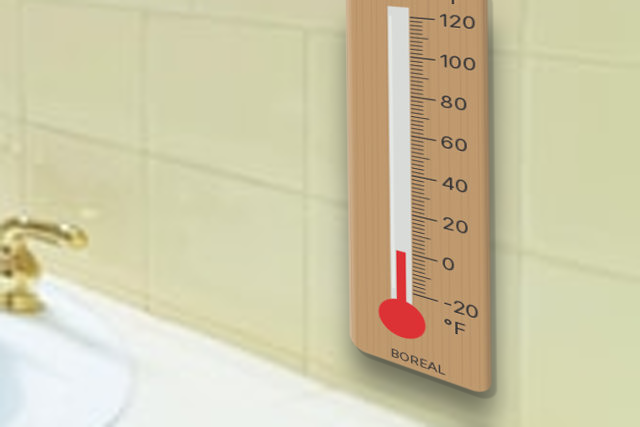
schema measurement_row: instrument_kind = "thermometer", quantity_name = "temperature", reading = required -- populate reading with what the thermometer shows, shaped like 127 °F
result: 0 °F
